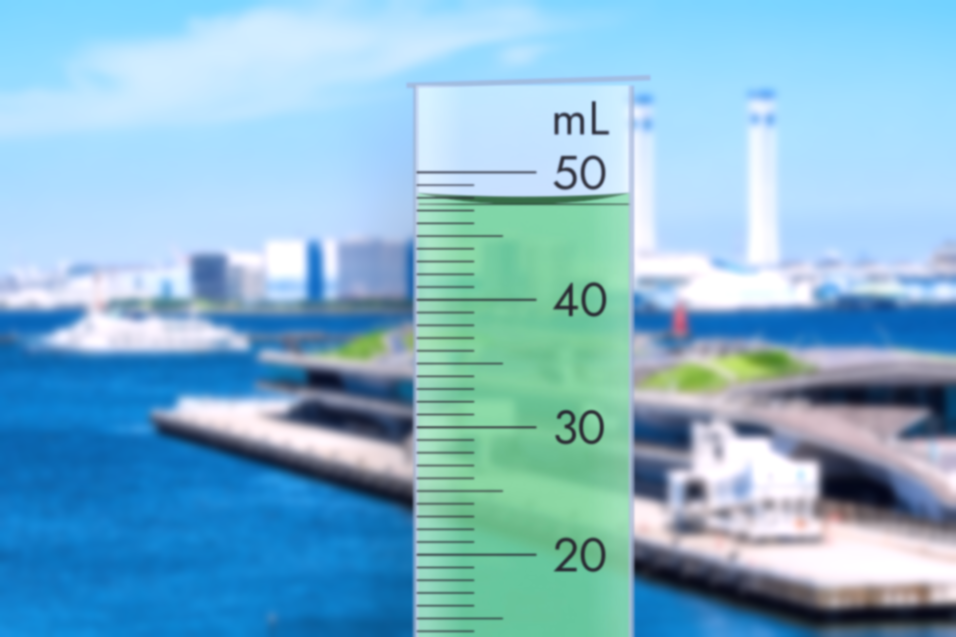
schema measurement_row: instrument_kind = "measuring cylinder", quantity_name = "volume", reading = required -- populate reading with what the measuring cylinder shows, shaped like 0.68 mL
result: 47.5 mL
